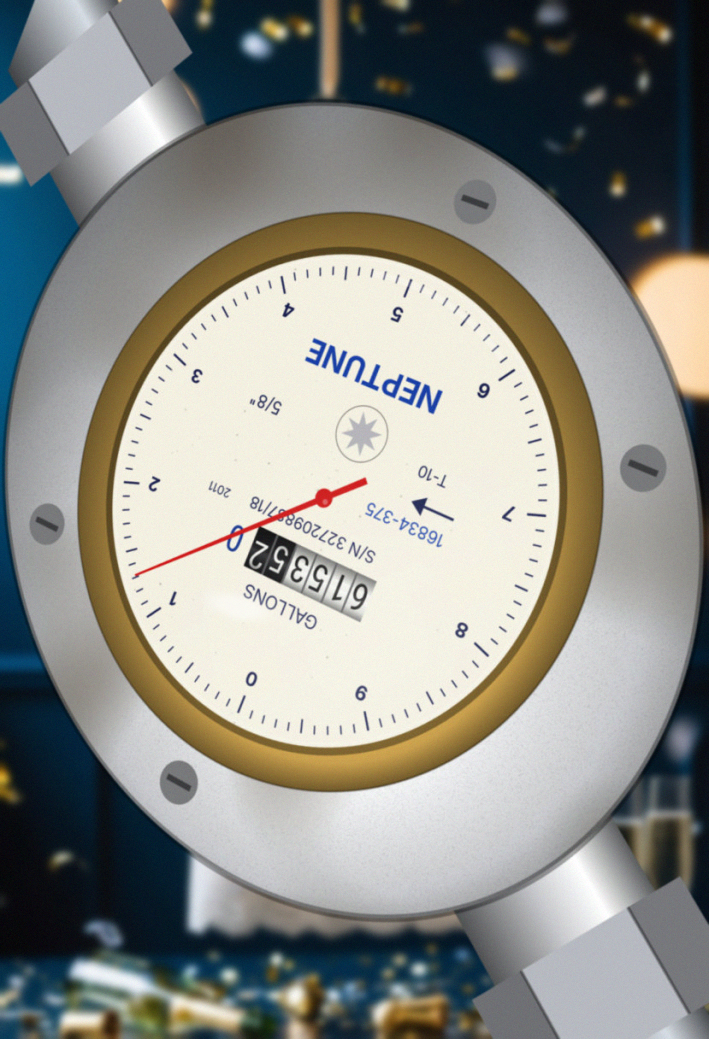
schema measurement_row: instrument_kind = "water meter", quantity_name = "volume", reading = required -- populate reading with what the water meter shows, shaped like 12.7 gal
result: 6153521.3 gal
